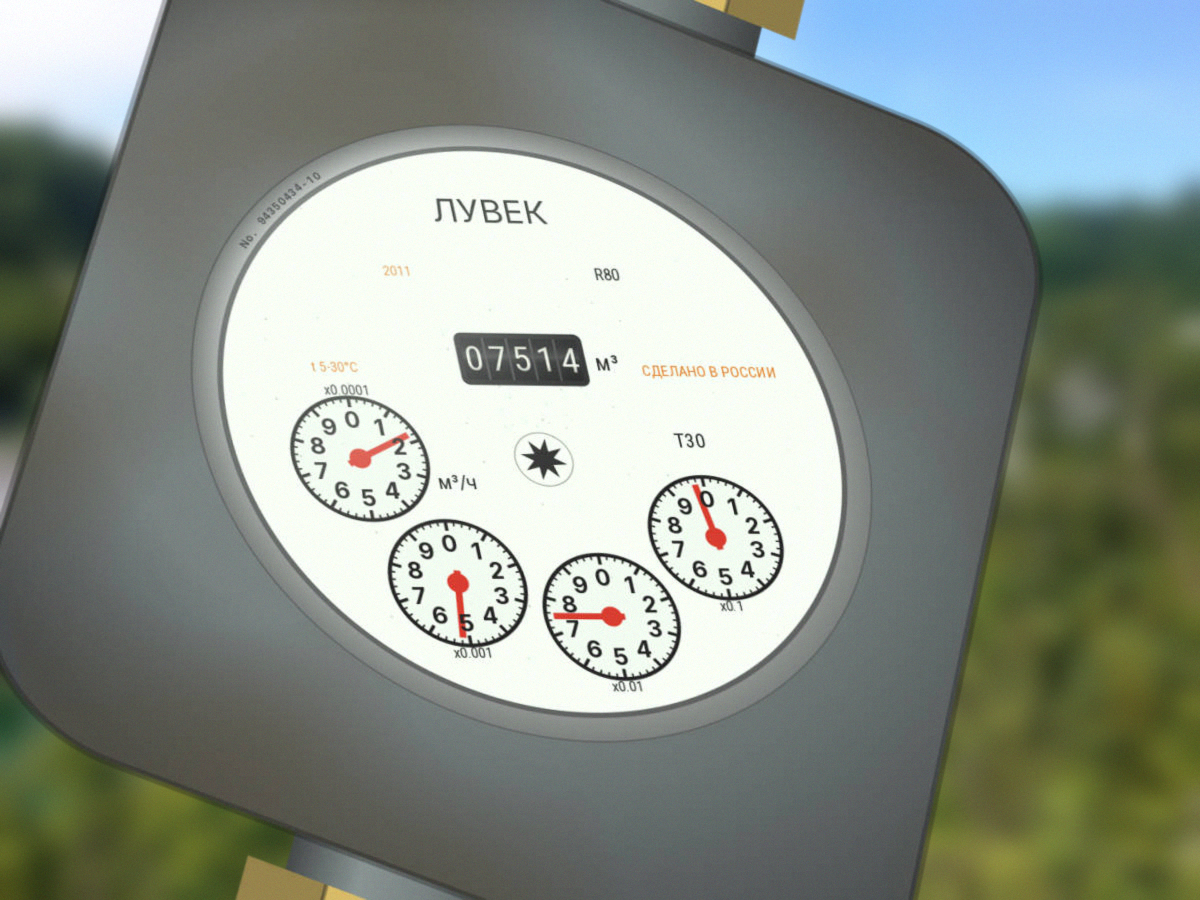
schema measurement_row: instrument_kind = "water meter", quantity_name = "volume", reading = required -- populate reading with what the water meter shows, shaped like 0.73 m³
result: 7513.9751 m³
